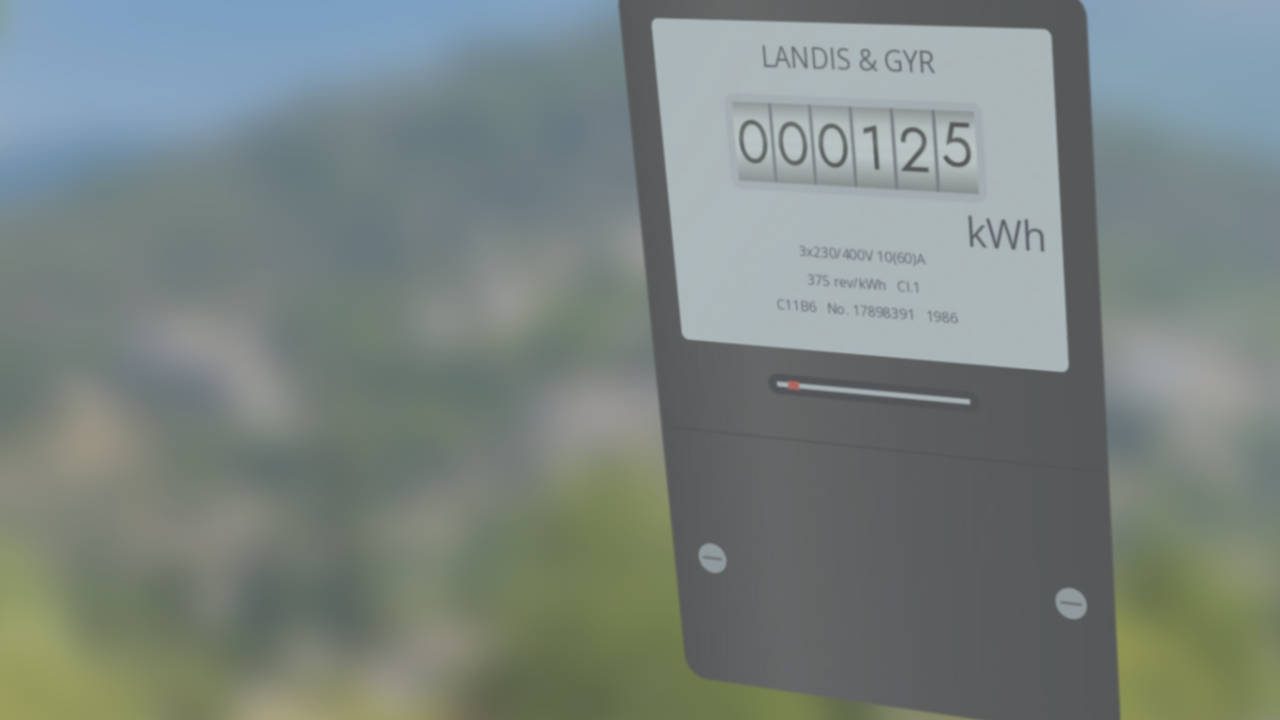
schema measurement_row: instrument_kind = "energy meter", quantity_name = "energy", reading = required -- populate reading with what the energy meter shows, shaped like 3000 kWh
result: 125 kWh
